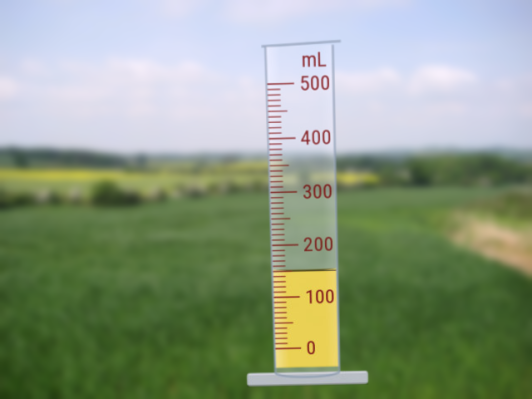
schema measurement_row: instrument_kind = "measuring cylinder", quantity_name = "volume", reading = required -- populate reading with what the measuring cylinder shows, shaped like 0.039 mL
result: 150 mL
